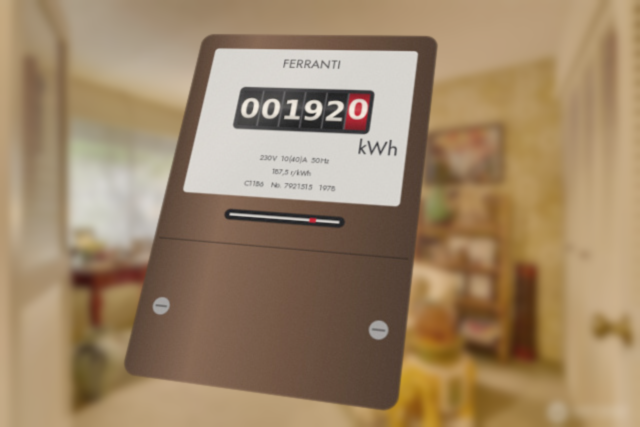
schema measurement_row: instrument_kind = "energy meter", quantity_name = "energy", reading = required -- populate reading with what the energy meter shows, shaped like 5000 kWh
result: 192.0 kWh
